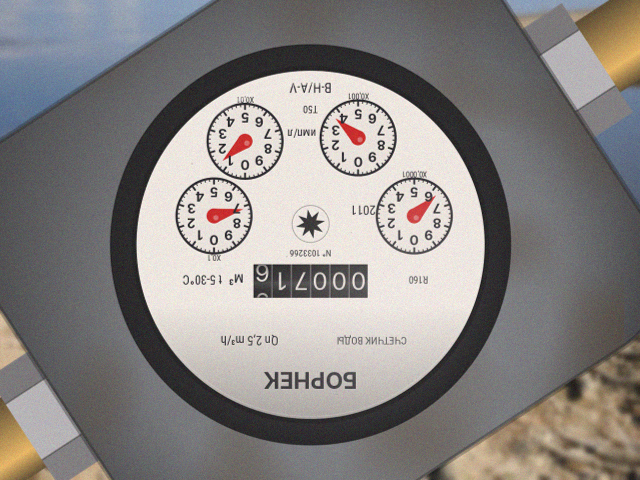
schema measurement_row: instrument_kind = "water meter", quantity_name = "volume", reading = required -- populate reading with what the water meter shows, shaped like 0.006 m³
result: 715.7136 m³
